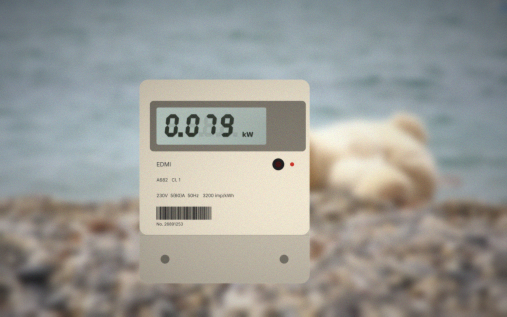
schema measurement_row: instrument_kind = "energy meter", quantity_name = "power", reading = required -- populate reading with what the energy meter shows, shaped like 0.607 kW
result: 0.079 kW
